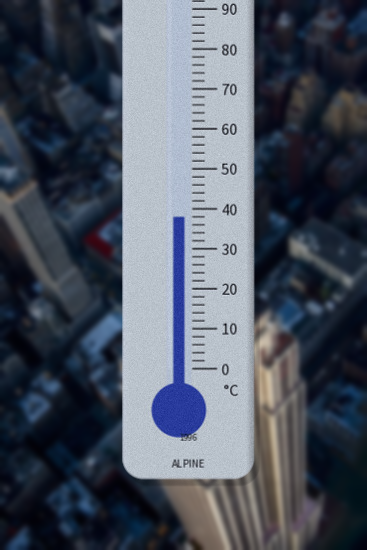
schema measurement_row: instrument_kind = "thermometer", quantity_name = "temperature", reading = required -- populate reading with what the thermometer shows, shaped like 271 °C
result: 38 °C
